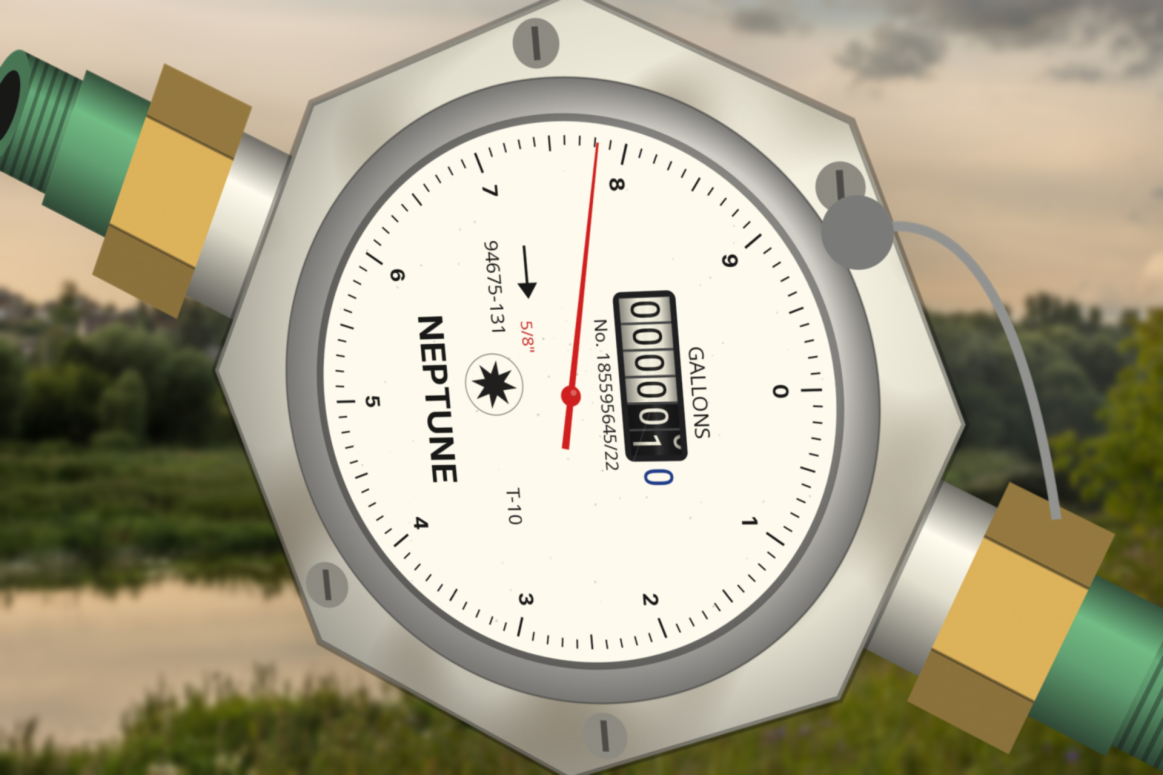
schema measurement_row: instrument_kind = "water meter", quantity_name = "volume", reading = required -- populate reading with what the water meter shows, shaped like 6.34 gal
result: 7.8 gal
